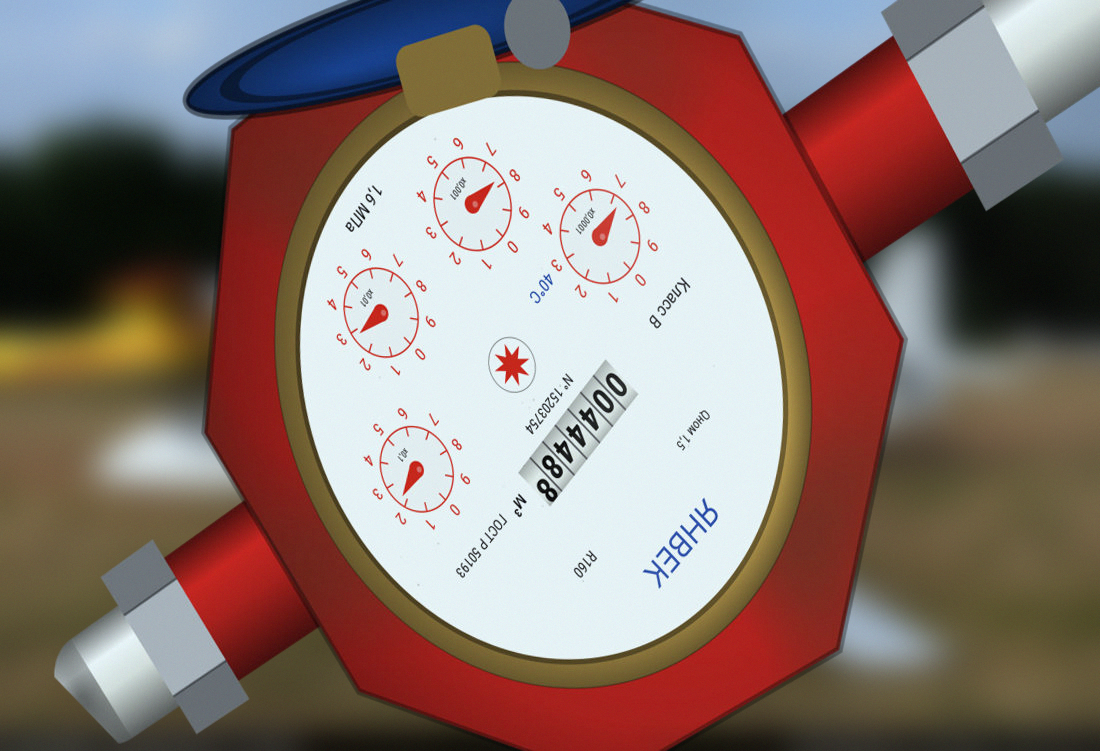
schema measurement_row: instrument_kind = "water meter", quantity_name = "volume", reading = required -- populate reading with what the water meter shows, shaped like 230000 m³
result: 44488.2277 m³
